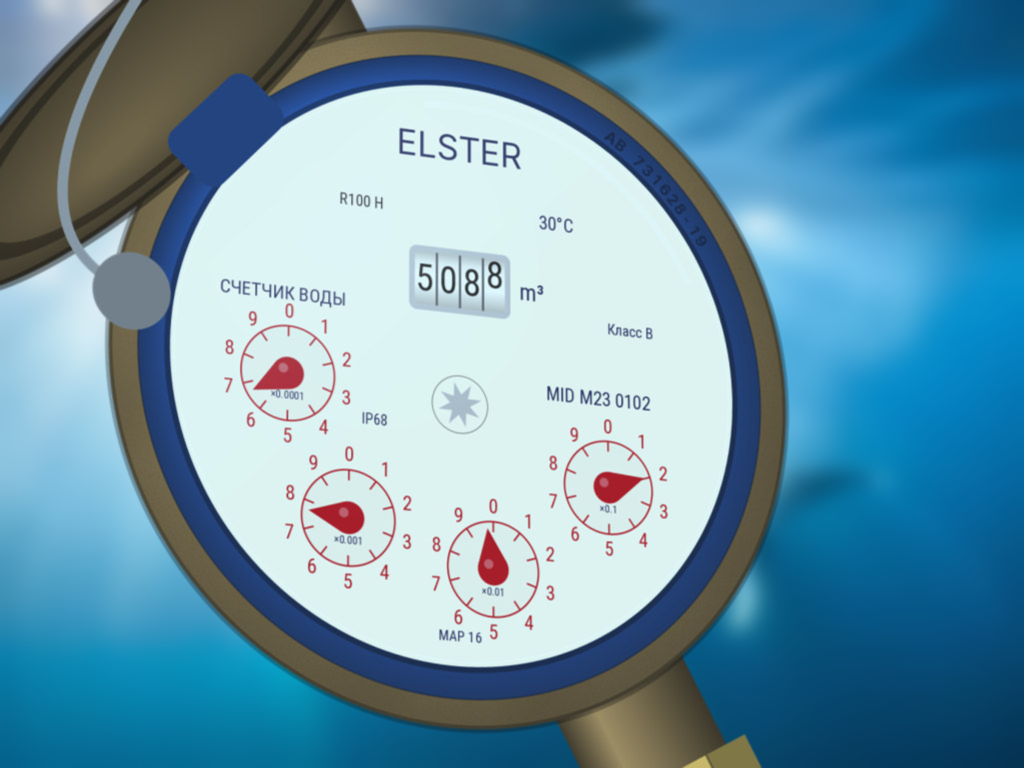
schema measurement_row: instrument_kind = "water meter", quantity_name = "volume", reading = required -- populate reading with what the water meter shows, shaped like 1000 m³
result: 5088.1976 m³
